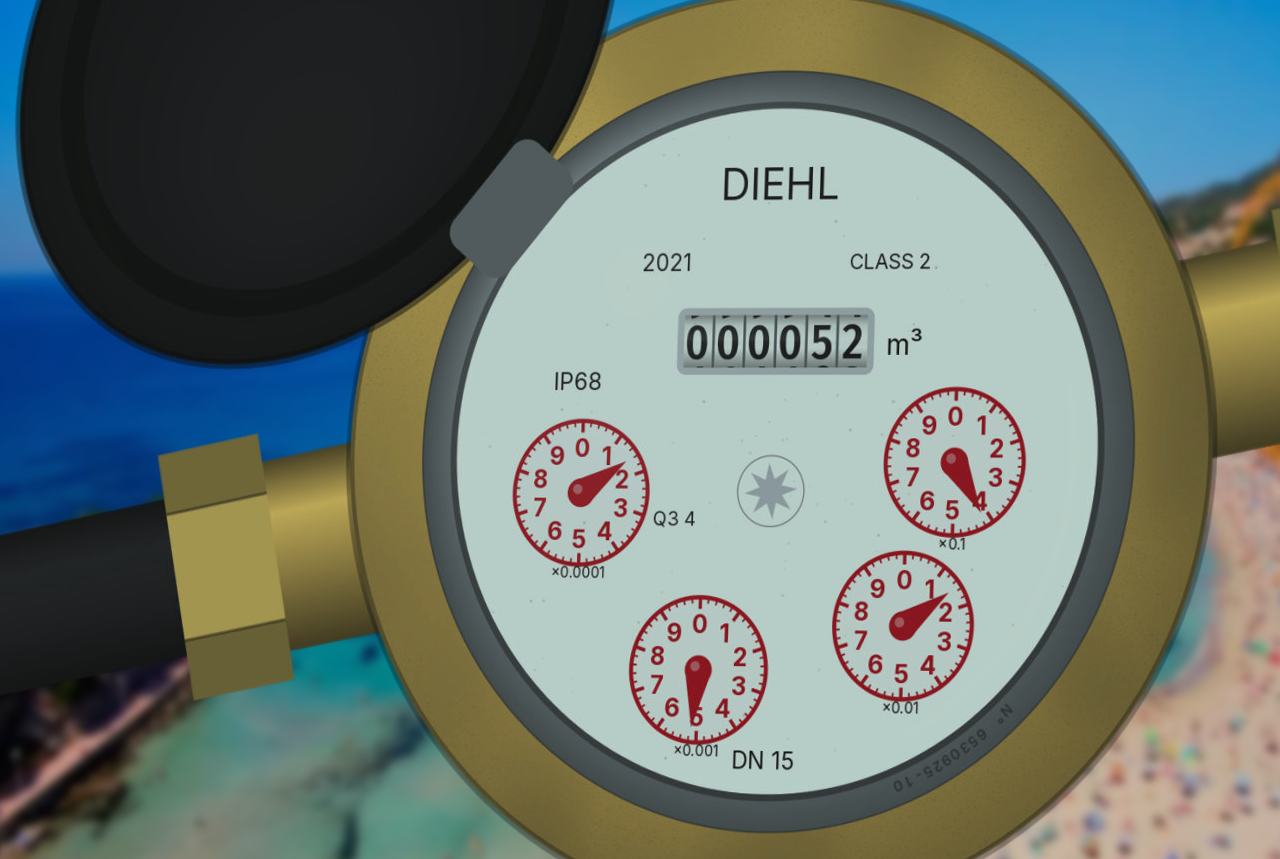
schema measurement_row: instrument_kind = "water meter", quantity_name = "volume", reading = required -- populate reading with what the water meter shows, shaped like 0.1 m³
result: 52.4151 m³
